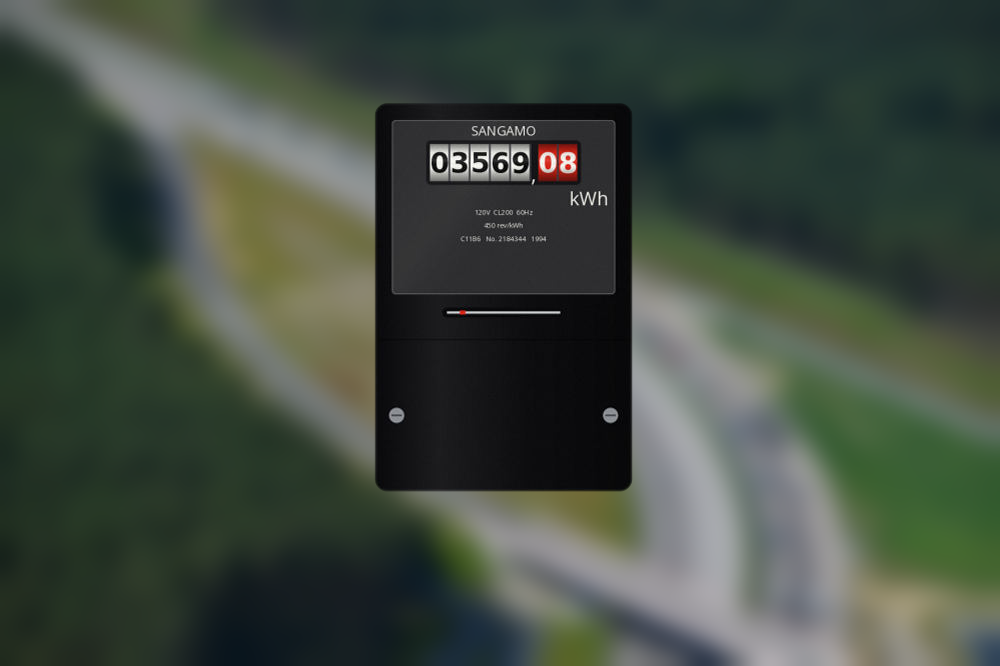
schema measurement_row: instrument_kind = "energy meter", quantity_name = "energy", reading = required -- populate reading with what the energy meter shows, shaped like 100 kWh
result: 3569.08 kWh
